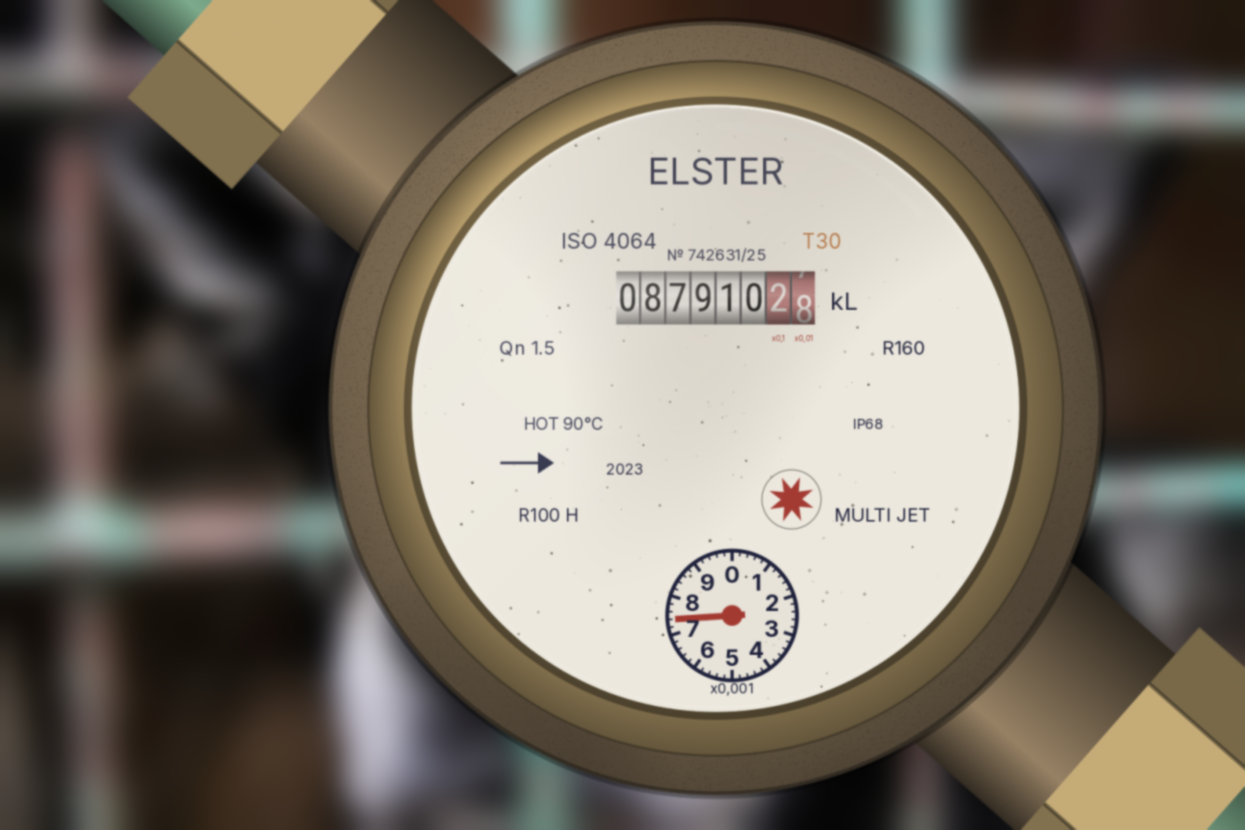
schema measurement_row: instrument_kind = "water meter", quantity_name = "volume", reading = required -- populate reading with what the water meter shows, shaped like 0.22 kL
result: 87910.277 kL
